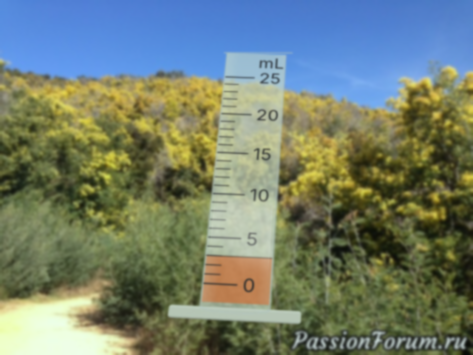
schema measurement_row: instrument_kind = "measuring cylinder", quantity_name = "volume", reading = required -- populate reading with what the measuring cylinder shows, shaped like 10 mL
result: 3 mL
